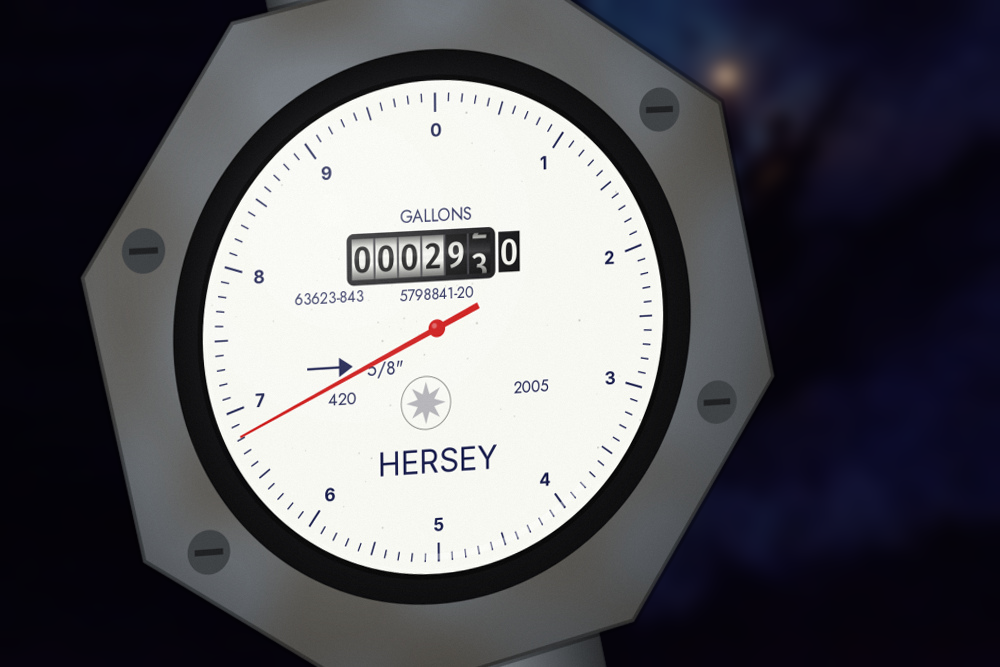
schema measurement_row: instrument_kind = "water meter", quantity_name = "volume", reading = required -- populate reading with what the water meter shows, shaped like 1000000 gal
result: 2926.8 gal
